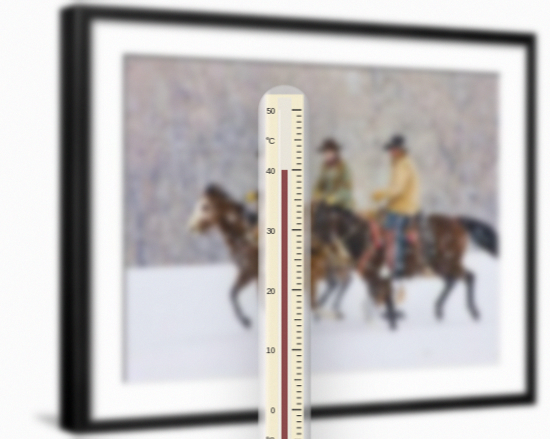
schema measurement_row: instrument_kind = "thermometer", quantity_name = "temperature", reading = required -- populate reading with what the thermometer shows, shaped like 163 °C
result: 40 °C
